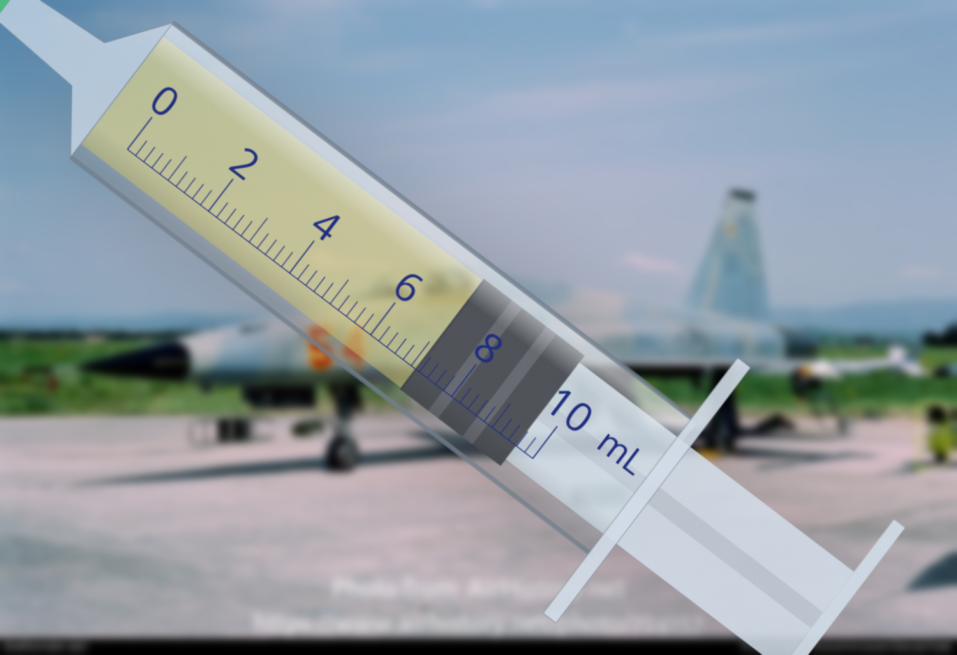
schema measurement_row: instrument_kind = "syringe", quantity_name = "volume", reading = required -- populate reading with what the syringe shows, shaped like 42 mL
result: 7.1 mL
